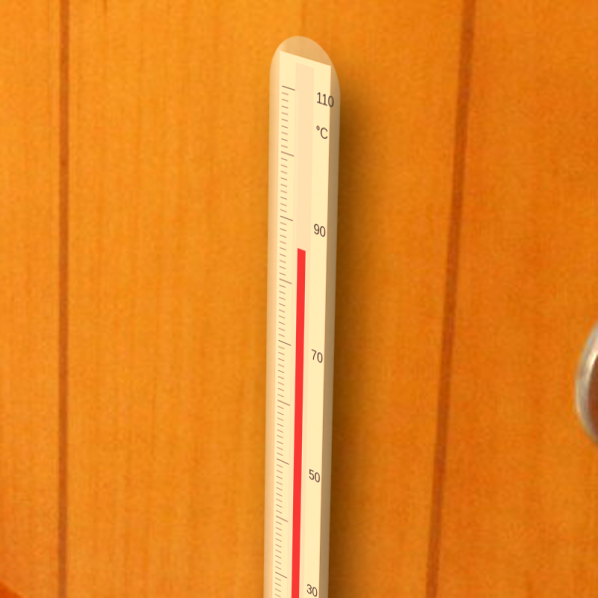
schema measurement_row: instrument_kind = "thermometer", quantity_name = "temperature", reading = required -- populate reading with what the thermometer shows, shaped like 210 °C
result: 86 °C
